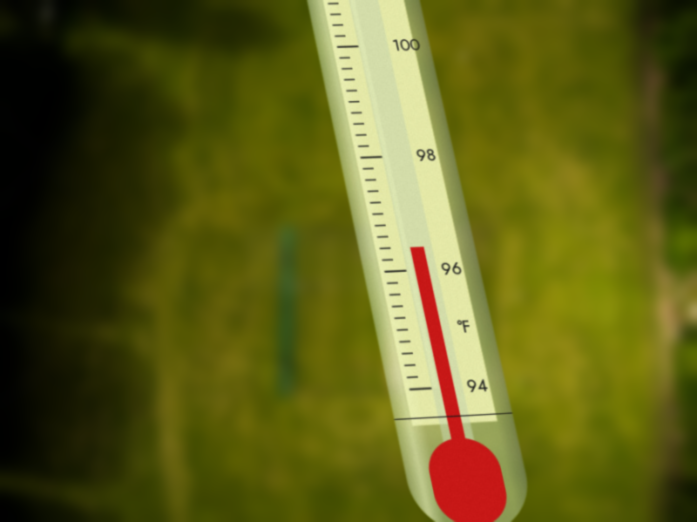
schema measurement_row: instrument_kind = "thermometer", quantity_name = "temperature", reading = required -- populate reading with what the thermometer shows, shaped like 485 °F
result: 96.4 °F
